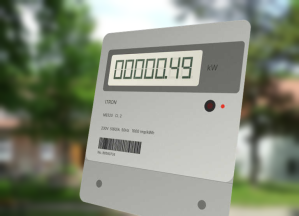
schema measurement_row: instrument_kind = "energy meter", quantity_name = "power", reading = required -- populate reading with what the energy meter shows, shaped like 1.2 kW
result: 0.49 kW
